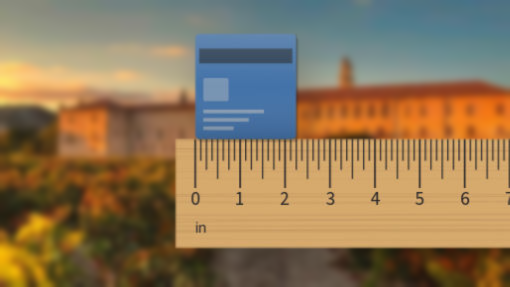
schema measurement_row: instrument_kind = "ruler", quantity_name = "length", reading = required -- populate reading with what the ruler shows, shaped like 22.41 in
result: 2.25 in
